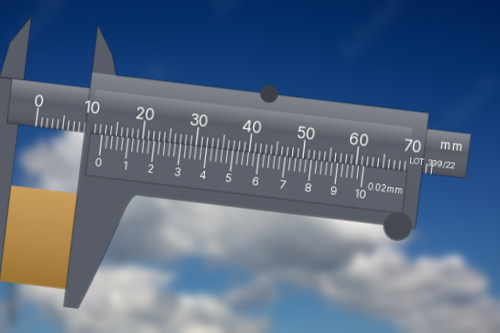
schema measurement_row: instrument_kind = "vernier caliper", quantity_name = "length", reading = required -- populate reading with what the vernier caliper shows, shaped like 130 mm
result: 12.4 mm
